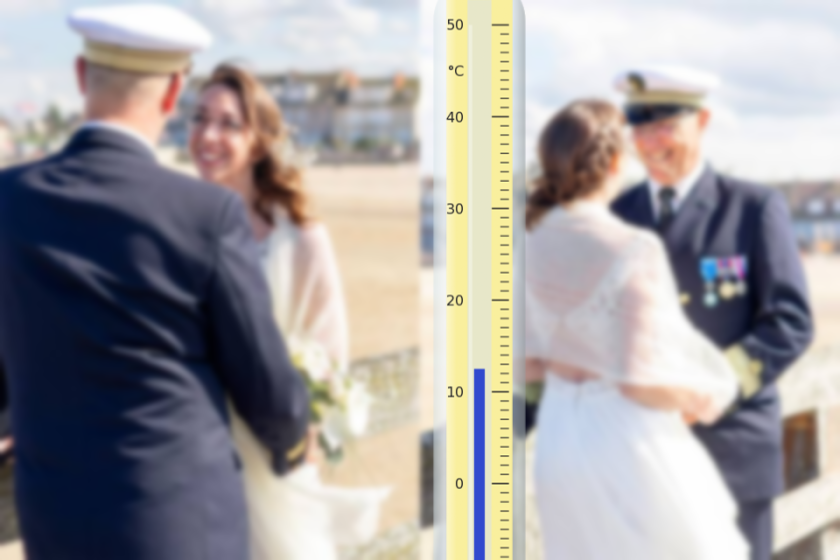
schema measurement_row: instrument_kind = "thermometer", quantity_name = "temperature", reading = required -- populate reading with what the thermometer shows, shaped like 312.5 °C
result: 12.5 °C
